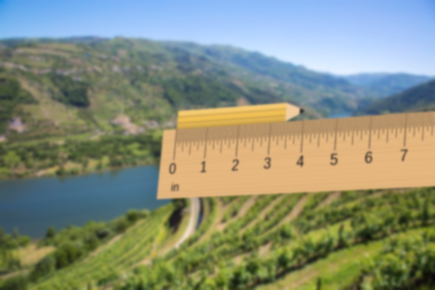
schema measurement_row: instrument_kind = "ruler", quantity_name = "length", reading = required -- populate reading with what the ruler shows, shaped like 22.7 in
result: 4 in
